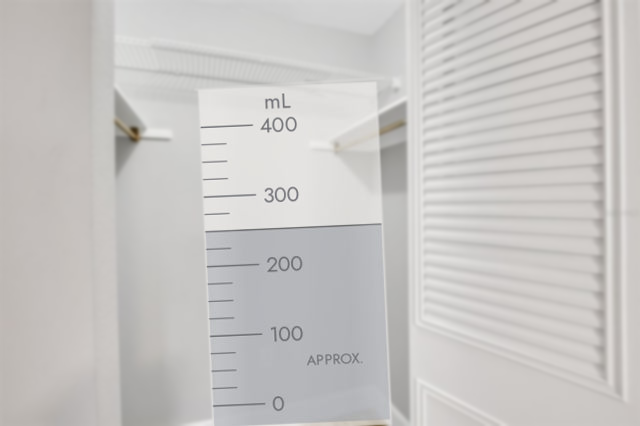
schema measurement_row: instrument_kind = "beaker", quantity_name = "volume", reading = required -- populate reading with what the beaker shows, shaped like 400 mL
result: 250 mL
